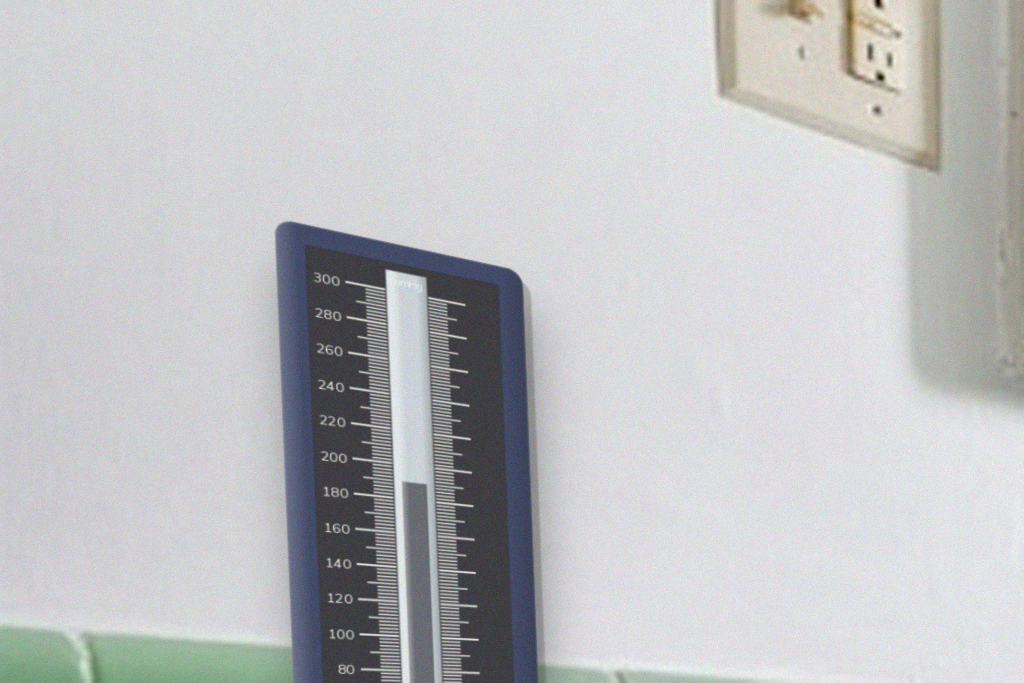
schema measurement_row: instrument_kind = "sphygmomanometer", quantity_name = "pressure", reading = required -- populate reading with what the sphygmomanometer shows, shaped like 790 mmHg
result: 190 mmHg
